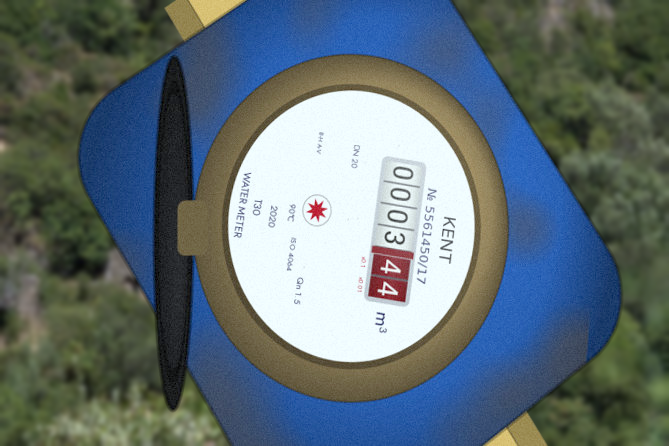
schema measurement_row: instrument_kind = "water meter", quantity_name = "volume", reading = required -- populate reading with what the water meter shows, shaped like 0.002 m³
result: 3.44 m³
